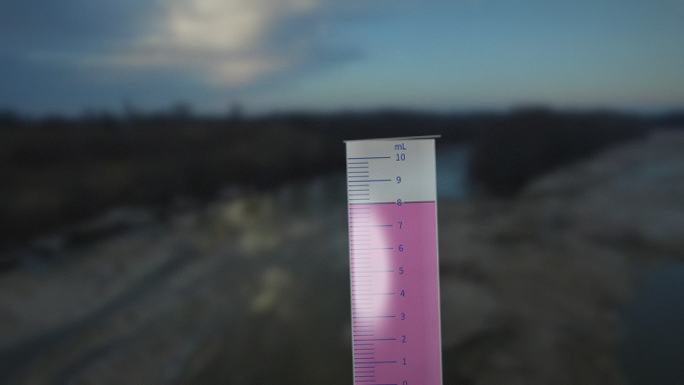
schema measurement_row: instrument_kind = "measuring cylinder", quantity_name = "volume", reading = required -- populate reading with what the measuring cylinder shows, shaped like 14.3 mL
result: 8 mL
